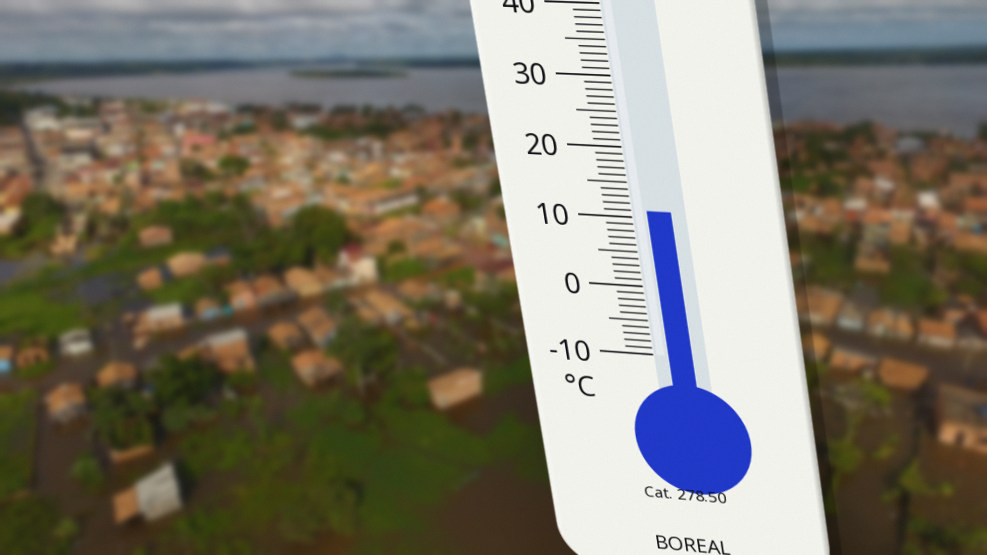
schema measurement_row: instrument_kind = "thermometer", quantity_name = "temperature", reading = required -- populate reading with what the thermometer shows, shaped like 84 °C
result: 11 °C
